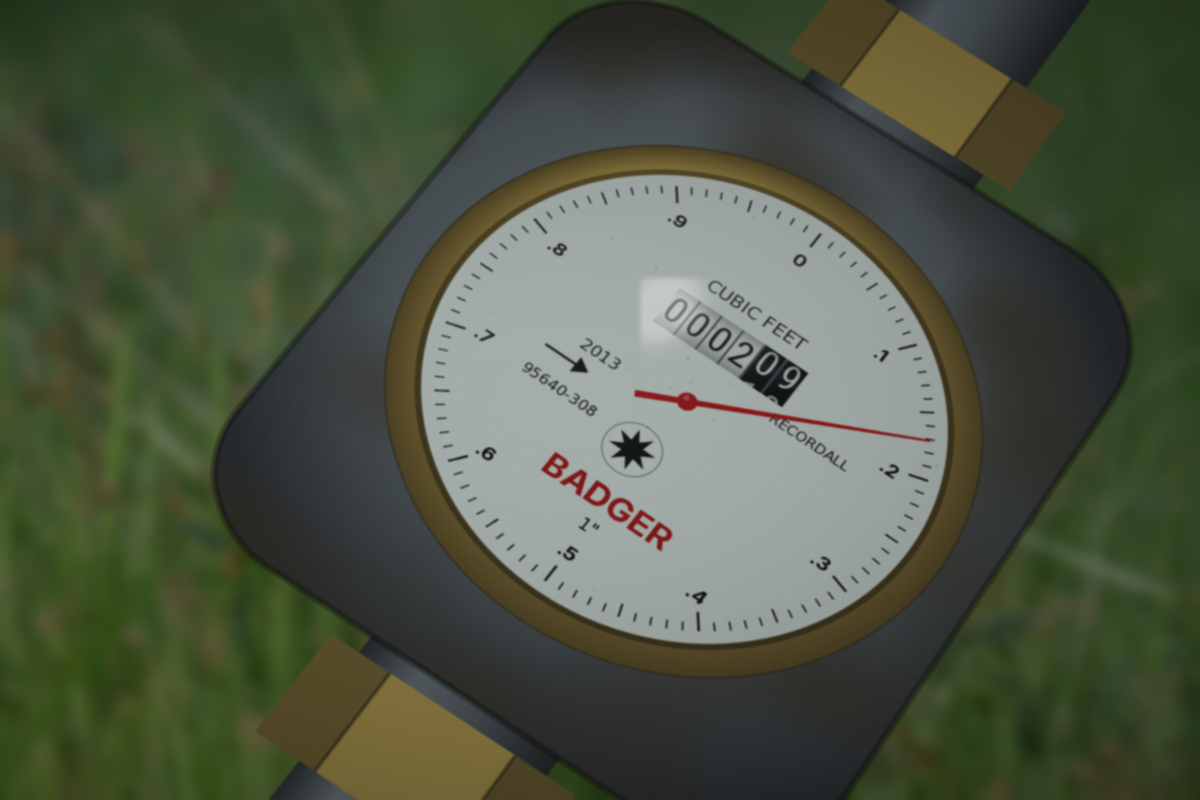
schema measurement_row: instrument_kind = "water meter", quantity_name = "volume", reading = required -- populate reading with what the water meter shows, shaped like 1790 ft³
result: 209.17 ft³
